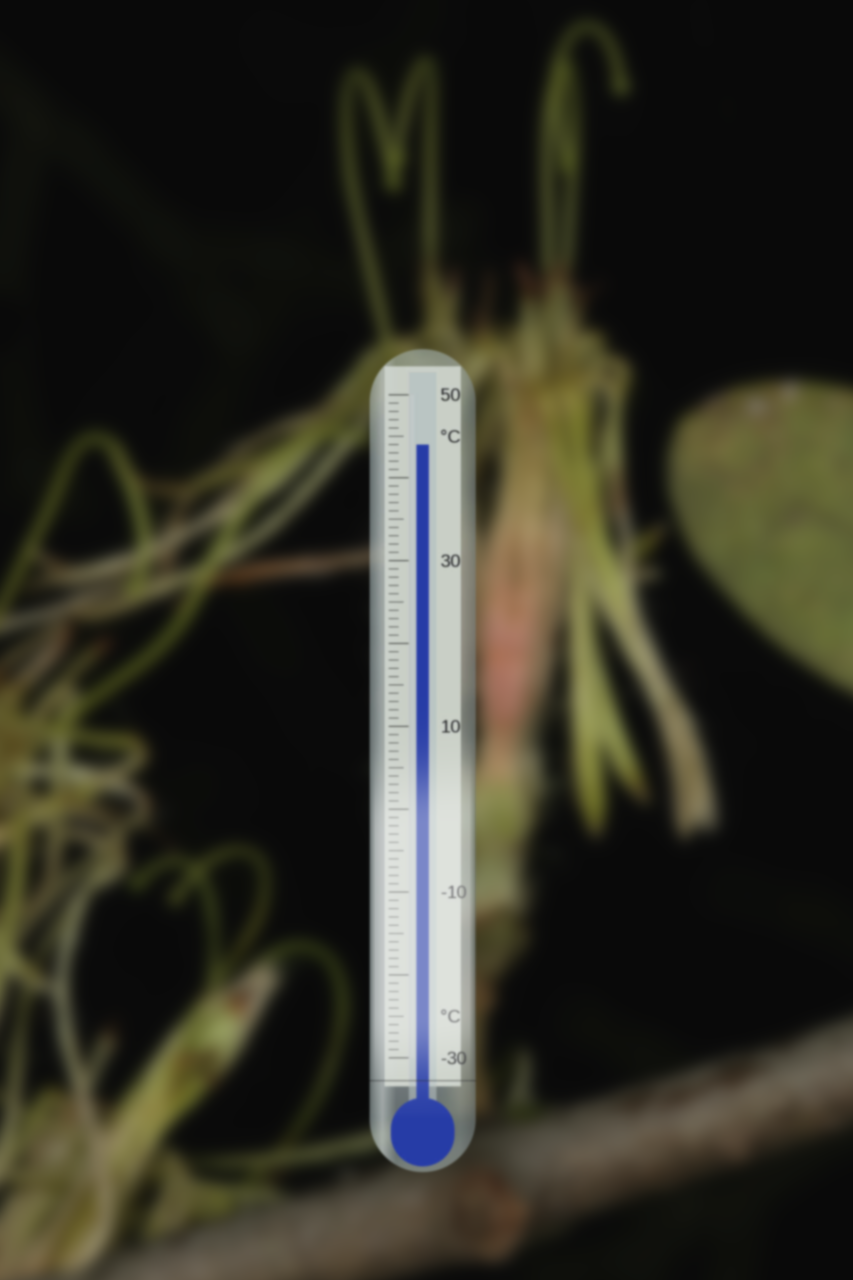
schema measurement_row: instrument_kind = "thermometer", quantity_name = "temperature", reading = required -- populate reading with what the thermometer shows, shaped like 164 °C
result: 44 °C
